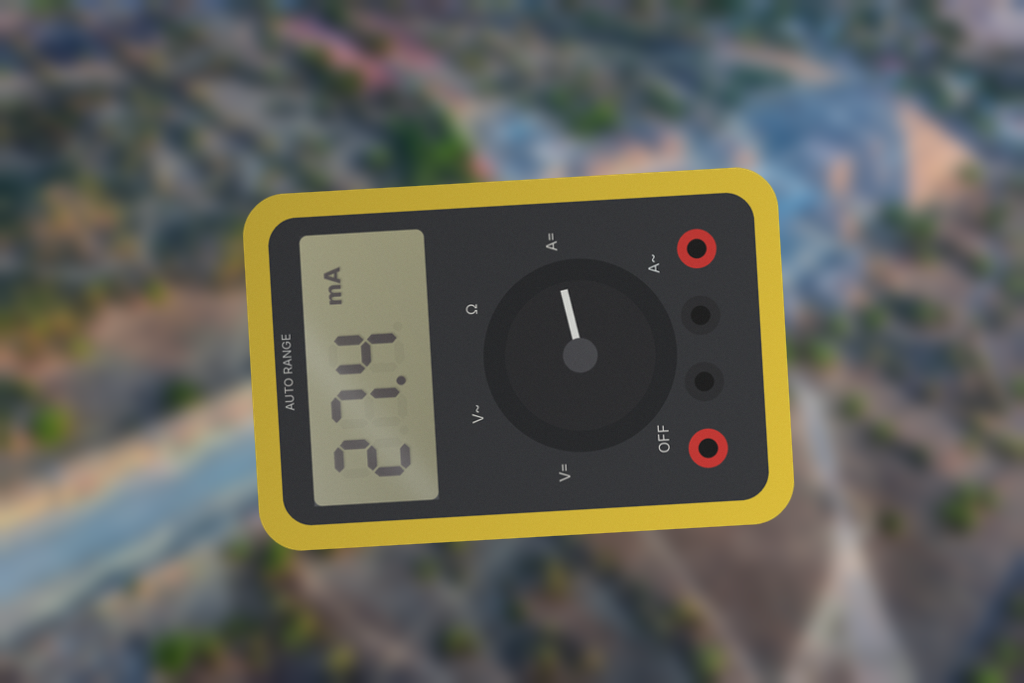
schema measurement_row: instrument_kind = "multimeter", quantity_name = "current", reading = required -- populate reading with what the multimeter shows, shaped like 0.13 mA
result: 27.4 mA
